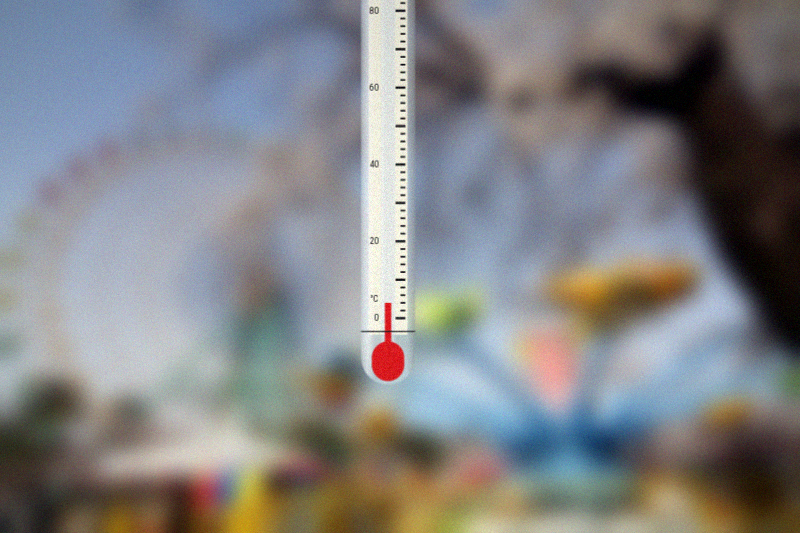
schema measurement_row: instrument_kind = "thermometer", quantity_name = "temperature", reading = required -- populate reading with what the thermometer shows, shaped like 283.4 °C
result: 4 °C
